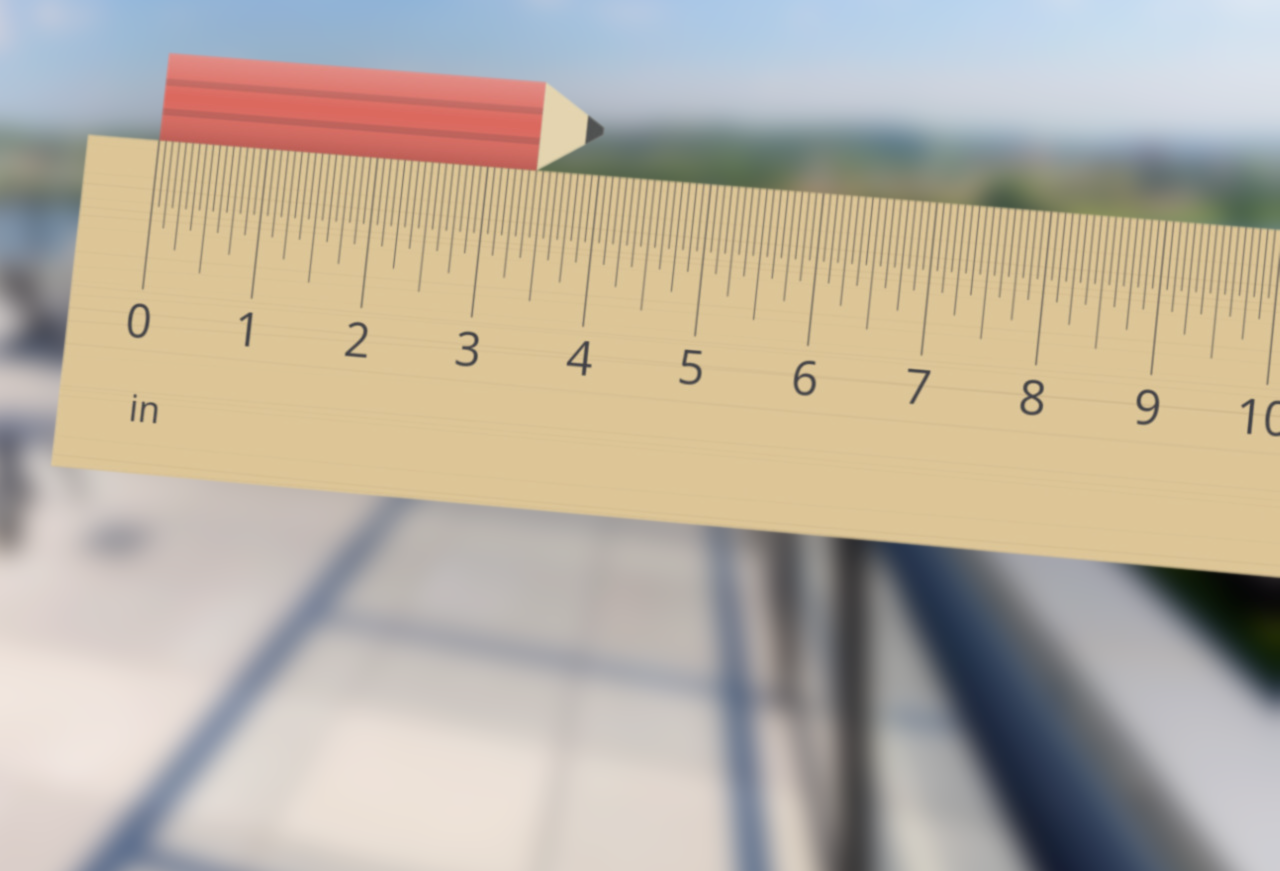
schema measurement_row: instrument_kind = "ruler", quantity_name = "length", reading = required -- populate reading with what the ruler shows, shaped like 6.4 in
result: 4 in
